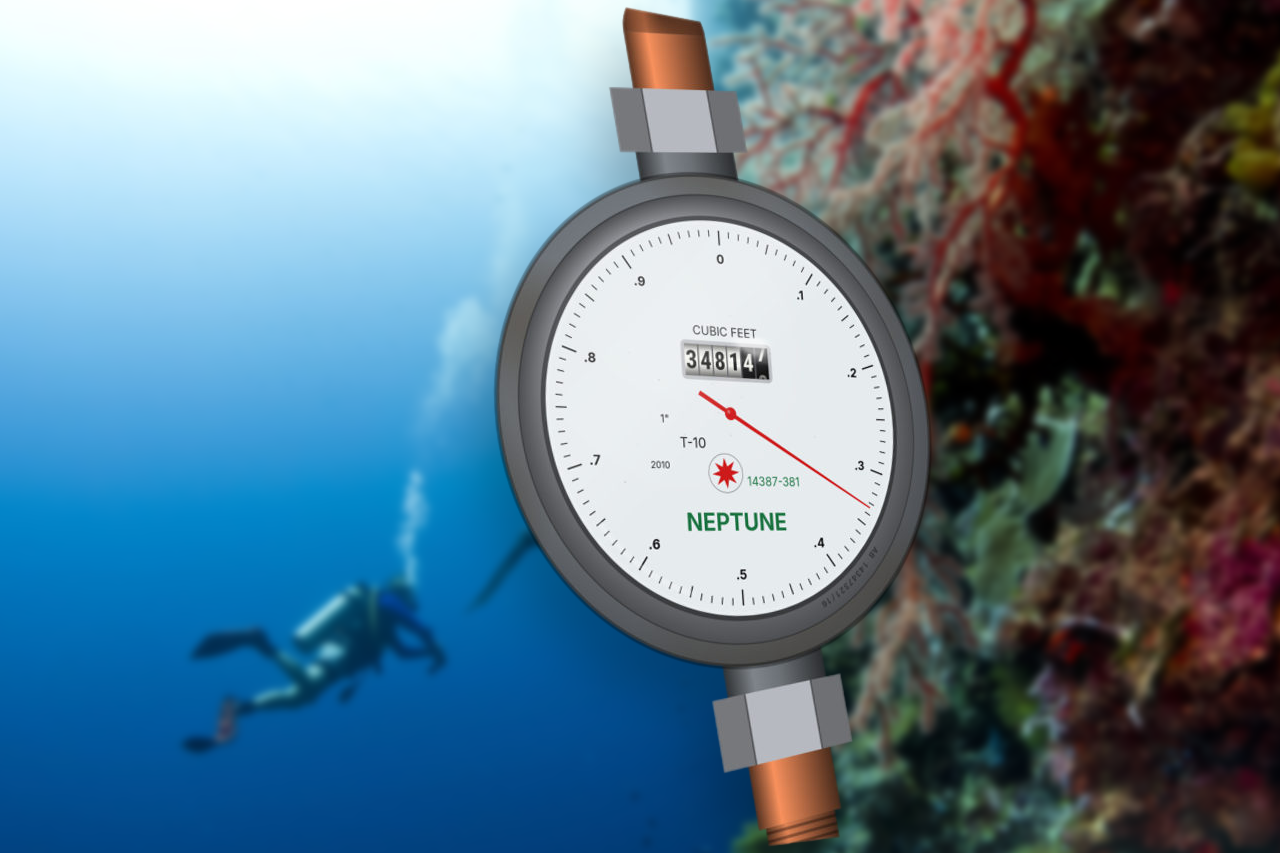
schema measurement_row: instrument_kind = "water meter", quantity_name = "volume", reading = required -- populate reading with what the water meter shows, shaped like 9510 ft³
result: 348147.33 ft³
